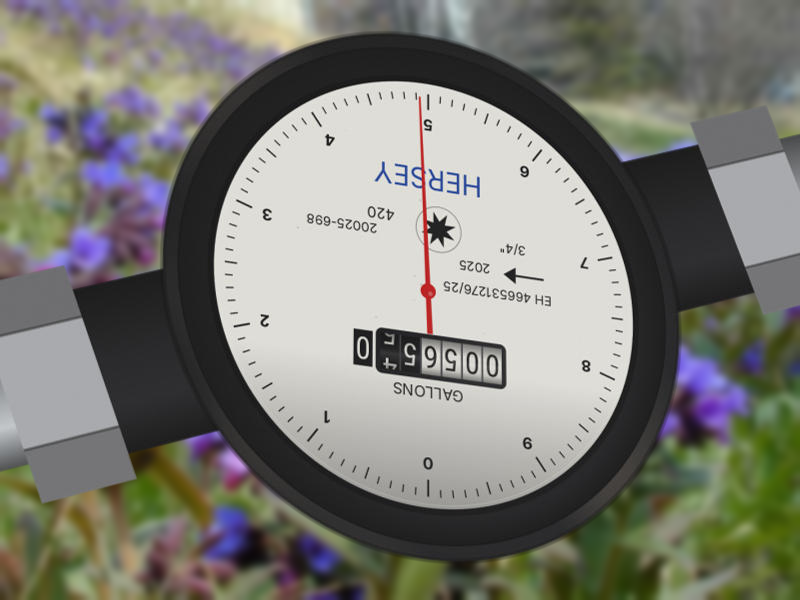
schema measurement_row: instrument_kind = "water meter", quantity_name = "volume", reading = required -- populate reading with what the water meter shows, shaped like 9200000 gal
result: 56544.9 gal
